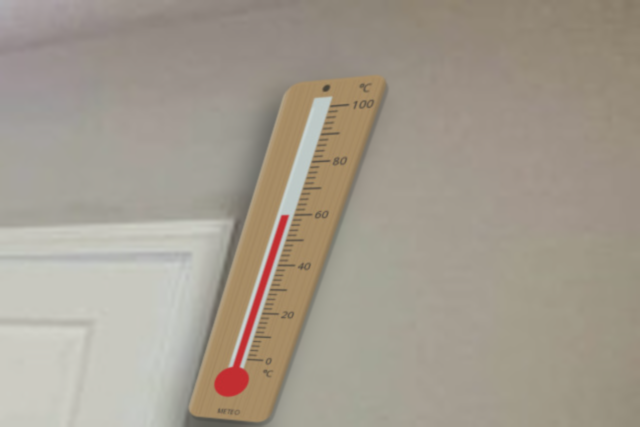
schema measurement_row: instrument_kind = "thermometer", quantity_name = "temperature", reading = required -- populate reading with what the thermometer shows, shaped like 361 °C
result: 60 °C
